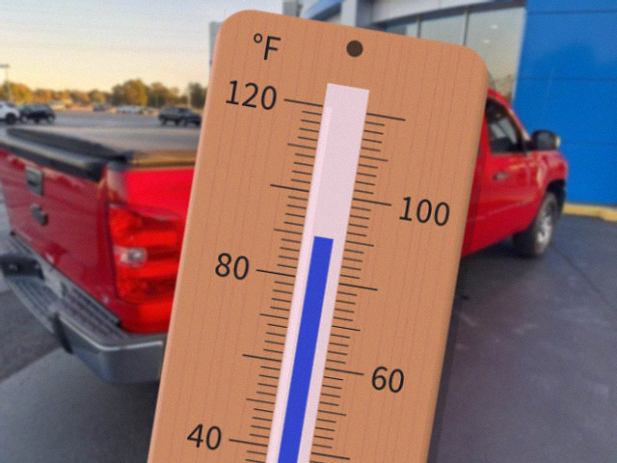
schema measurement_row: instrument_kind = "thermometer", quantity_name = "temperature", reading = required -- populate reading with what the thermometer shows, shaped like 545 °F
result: 90 °F
